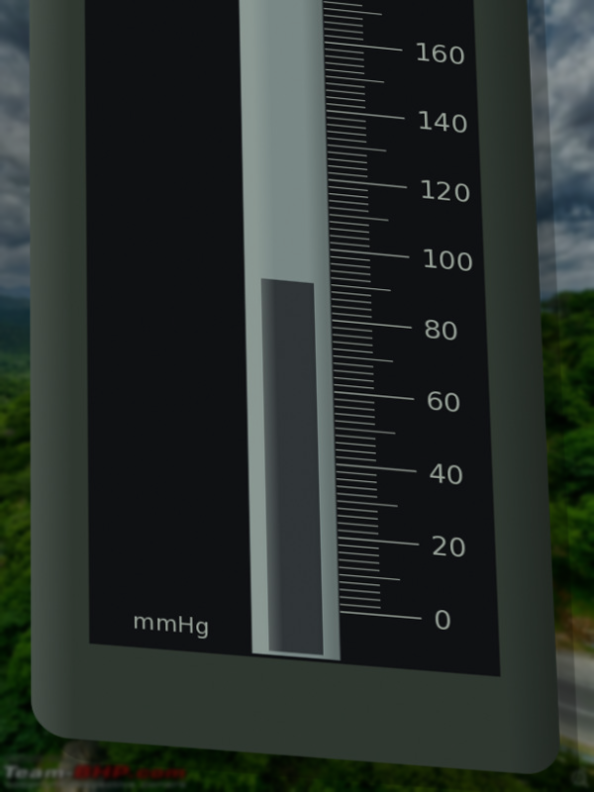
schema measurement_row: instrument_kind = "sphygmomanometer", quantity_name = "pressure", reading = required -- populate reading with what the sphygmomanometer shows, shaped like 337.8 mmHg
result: 90 mmHg
